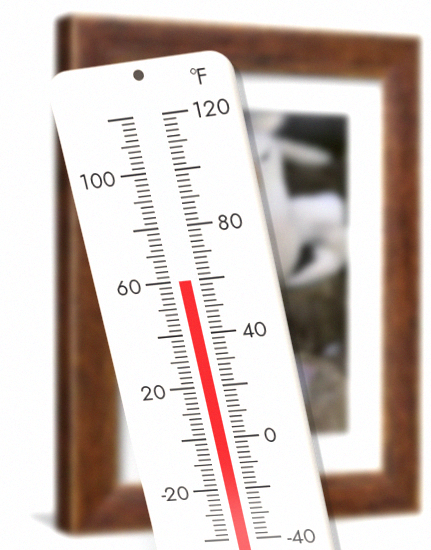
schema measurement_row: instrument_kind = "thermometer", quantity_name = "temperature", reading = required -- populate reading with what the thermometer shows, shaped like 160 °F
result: 60 °F
